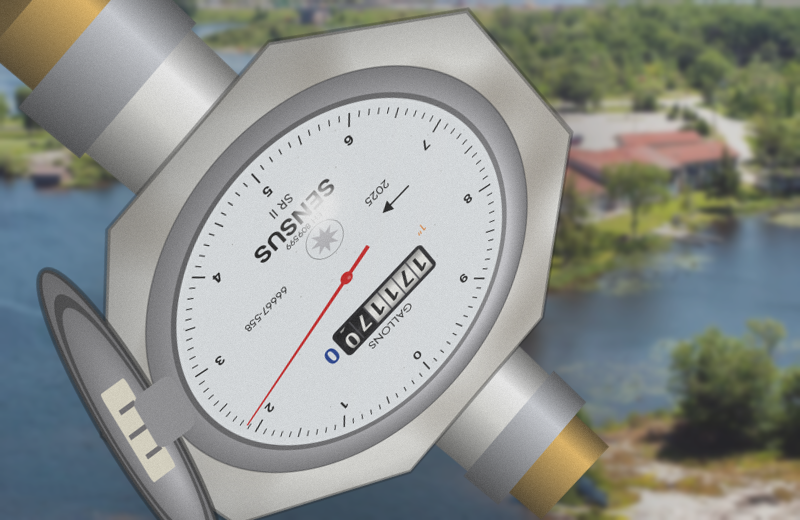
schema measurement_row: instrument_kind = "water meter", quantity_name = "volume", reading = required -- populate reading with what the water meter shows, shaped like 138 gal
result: 1711702.1 gal
